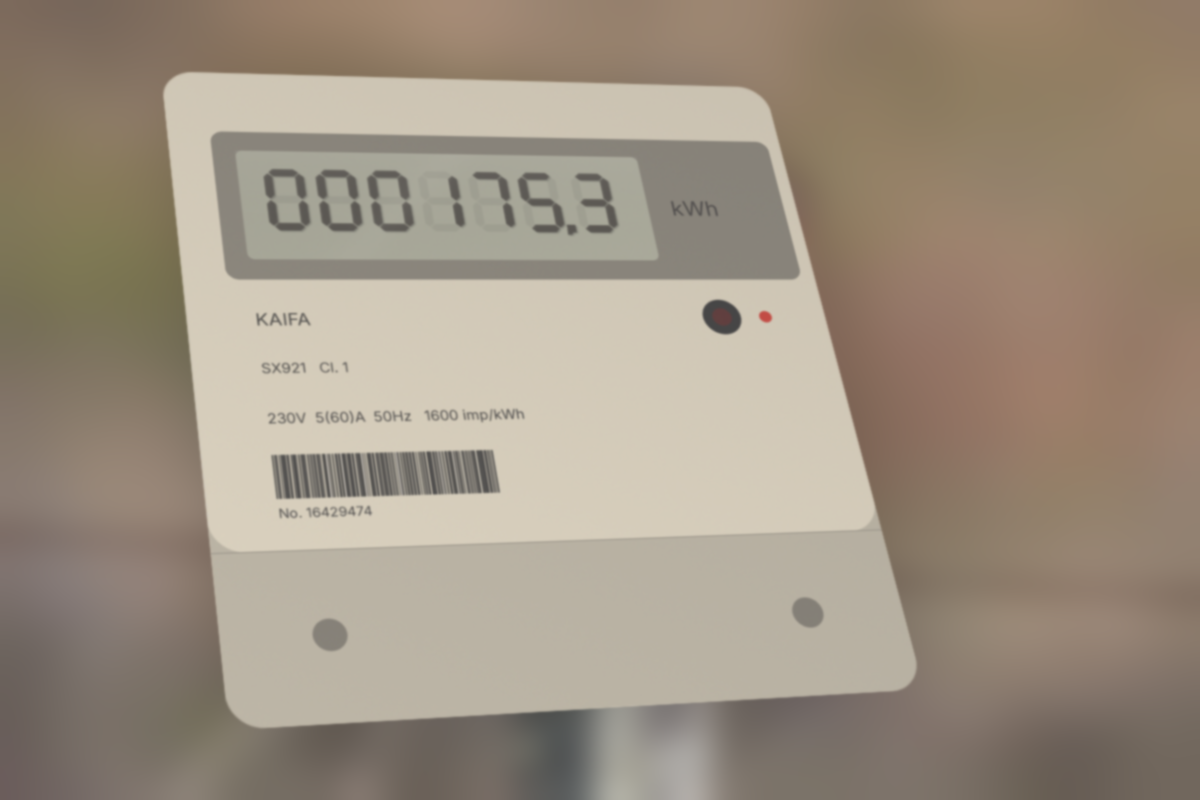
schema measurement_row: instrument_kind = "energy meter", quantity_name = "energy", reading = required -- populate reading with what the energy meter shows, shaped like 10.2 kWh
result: 175.3 kWh
